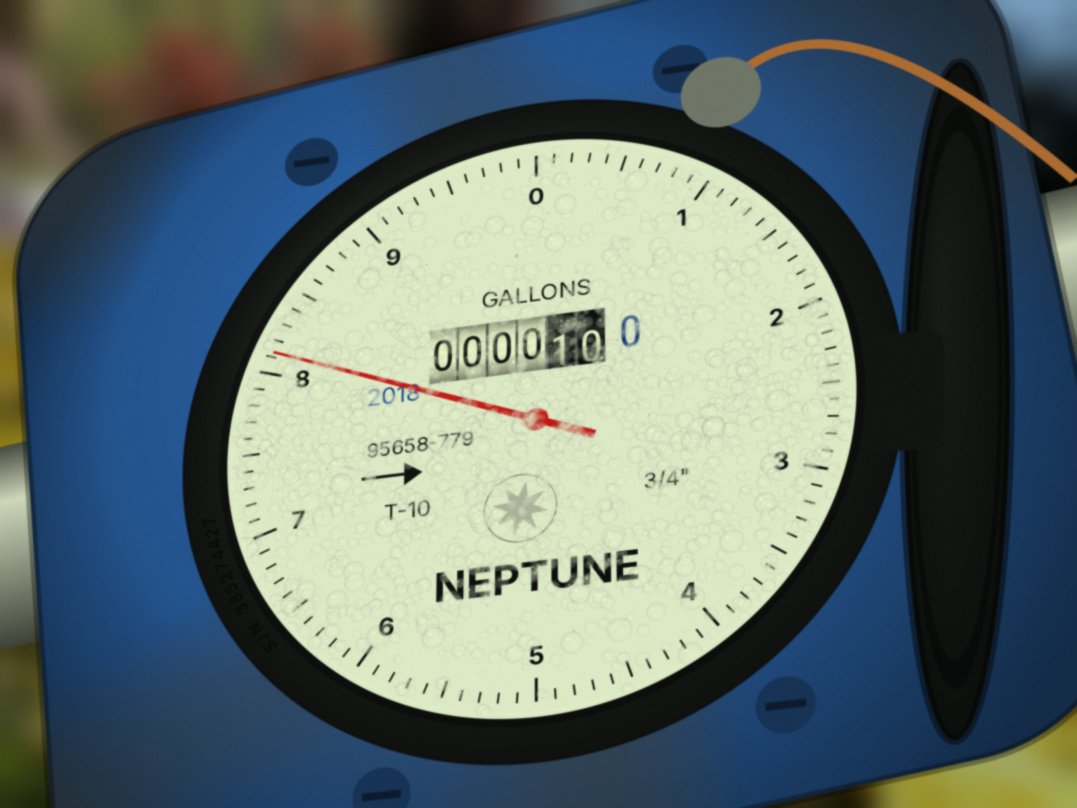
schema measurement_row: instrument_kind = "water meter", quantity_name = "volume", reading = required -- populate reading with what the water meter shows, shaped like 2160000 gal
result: 98.1 gal
